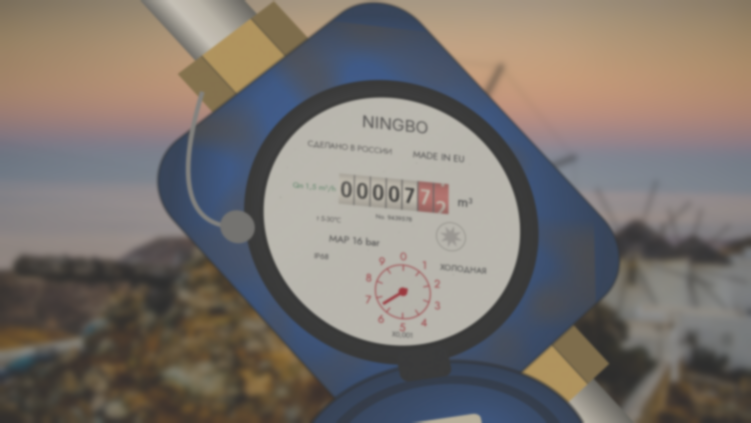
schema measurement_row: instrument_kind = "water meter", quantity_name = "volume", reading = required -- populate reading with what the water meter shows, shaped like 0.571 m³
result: 7.716 m³
